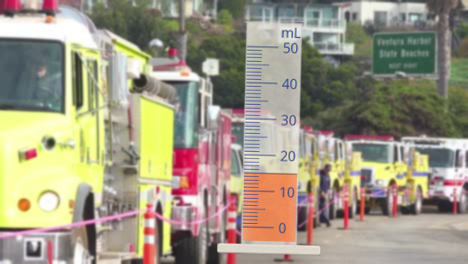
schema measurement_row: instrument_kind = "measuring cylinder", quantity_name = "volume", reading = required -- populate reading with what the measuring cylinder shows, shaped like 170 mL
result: 15 mL
